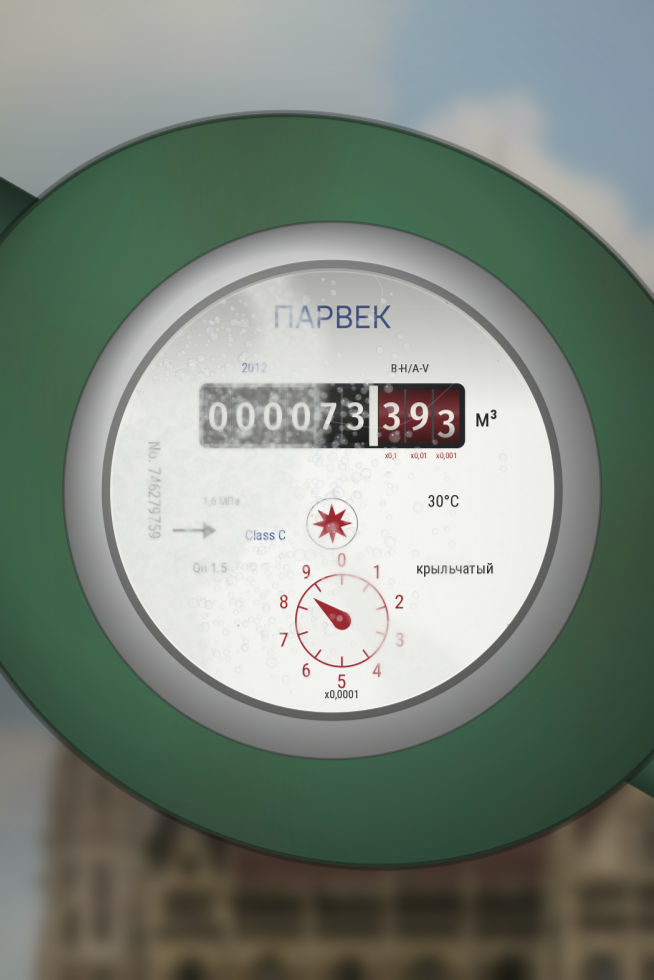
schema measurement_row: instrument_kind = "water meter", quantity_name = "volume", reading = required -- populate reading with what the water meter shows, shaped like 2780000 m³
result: 73.3928 m³
